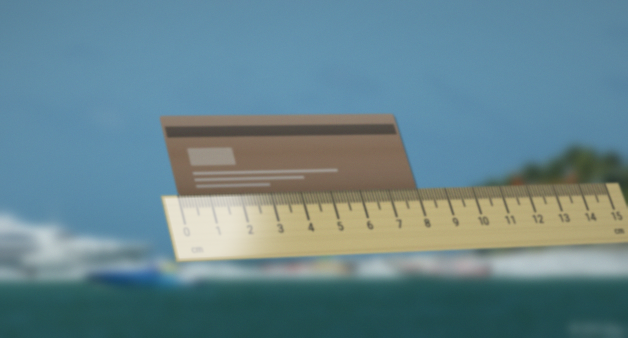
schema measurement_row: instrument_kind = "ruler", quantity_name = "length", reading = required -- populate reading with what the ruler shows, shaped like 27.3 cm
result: 8 cm
